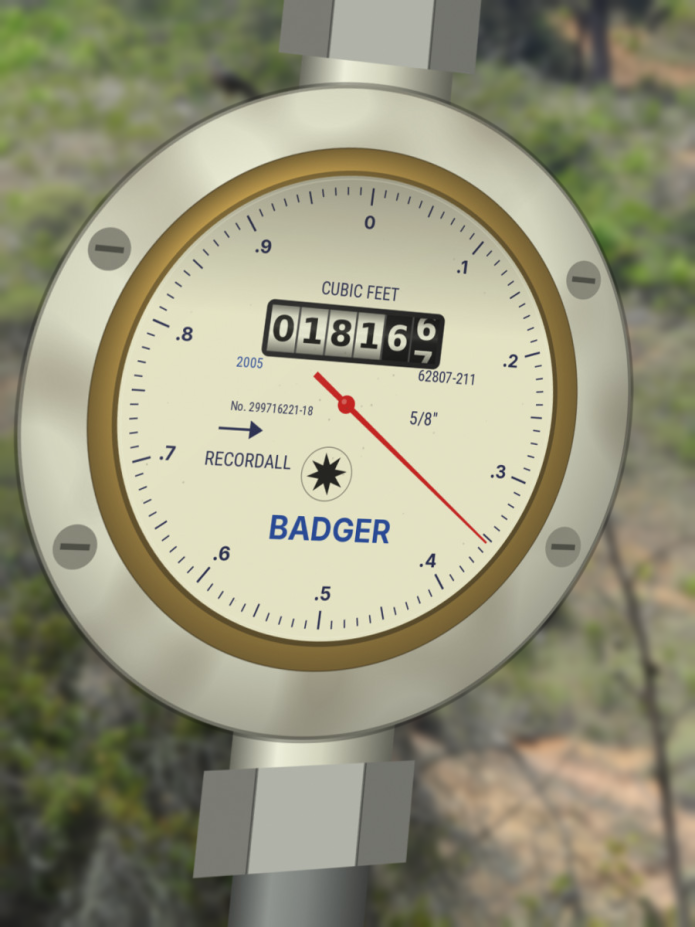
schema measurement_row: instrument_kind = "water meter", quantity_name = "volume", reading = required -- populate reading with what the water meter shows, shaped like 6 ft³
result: 18166.35 ft³
